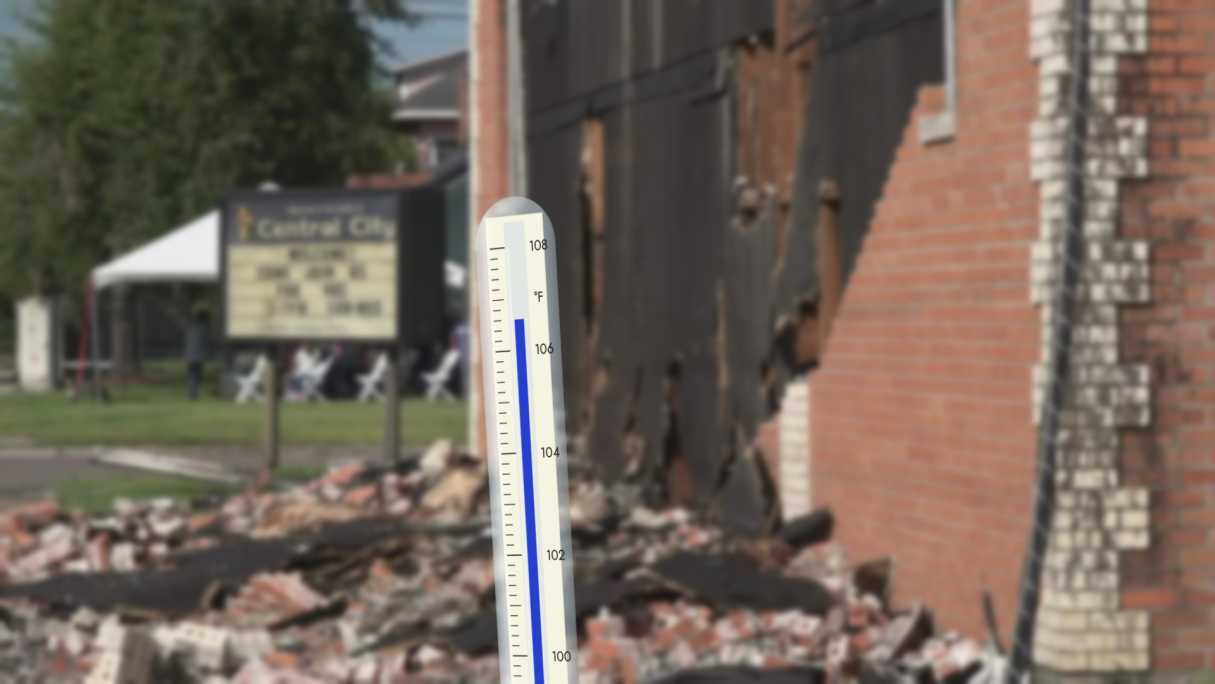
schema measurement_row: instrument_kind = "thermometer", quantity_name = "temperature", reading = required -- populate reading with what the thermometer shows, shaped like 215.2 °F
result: 106.6 °F
